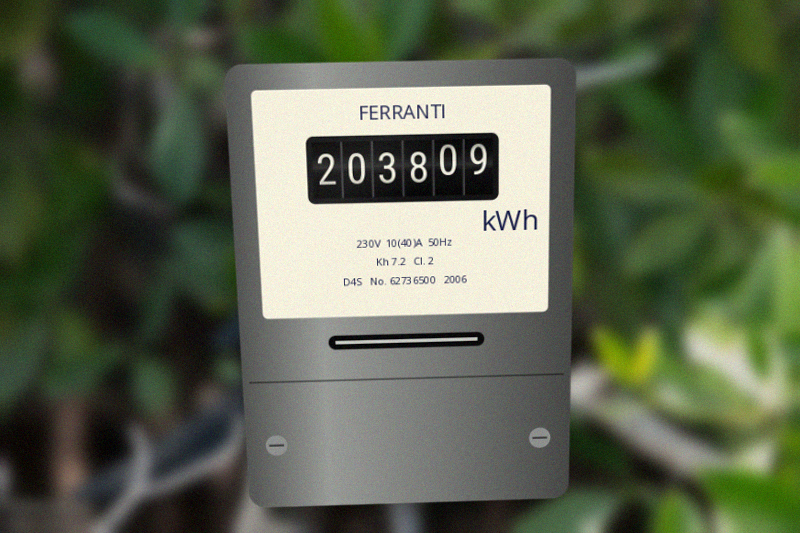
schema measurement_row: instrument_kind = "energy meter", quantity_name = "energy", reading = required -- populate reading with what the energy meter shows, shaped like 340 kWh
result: 203809 kWh
